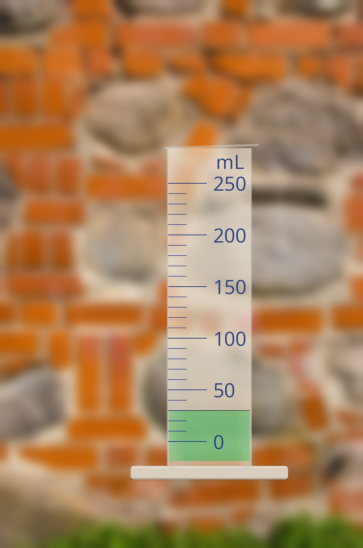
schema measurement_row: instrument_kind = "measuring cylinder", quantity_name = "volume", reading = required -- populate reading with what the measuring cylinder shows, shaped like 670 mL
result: 30 mL
